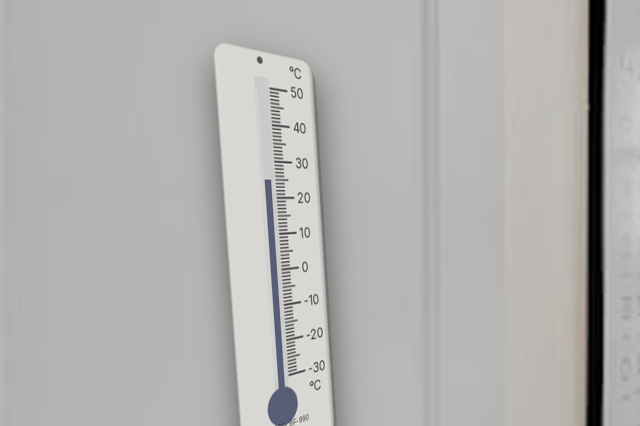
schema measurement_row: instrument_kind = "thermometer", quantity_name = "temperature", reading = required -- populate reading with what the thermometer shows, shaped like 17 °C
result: 25 °C
